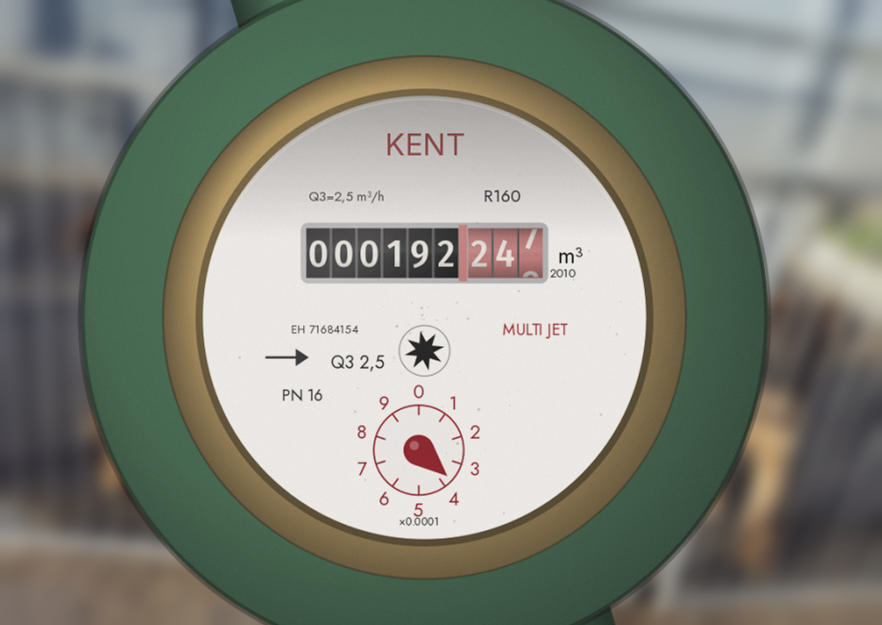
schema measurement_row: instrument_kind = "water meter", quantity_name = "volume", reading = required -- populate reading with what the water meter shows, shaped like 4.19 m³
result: 192.2473 m³
